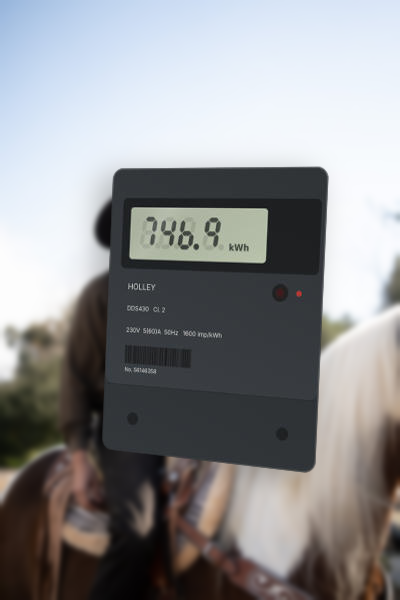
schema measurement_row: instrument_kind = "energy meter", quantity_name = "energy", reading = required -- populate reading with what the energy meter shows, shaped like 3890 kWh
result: 746.9 kWh
